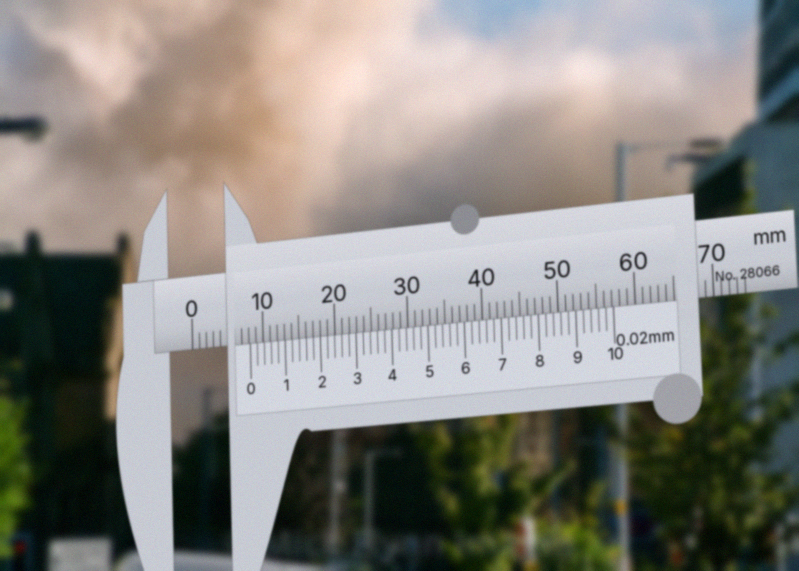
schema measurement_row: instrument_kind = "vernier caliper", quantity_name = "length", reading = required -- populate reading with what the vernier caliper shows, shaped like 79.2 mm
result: 8.2 mm
